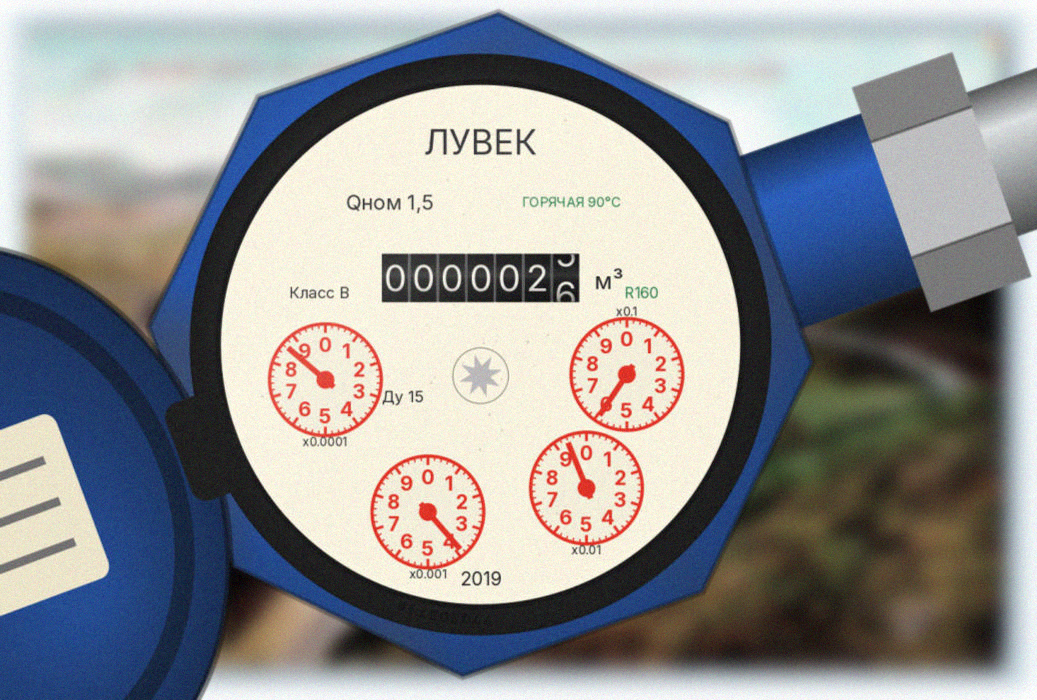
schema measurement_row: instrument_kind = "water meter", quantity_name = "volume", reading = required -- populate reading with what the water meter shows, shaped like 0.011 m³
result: 25.5938 m³
